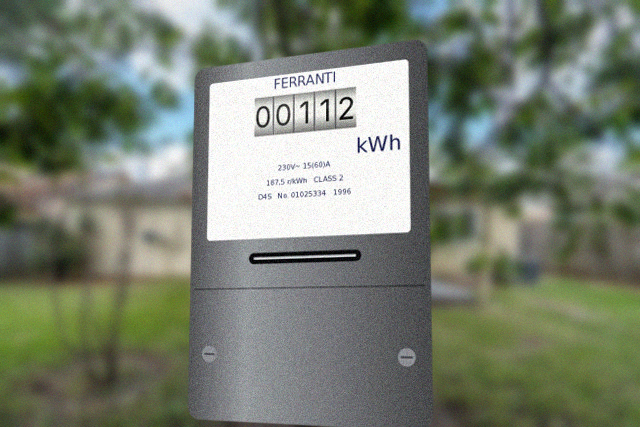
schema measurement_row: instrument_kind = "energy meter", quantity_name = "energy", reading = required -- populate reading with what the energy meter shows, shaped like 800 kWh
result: 112 kWh
